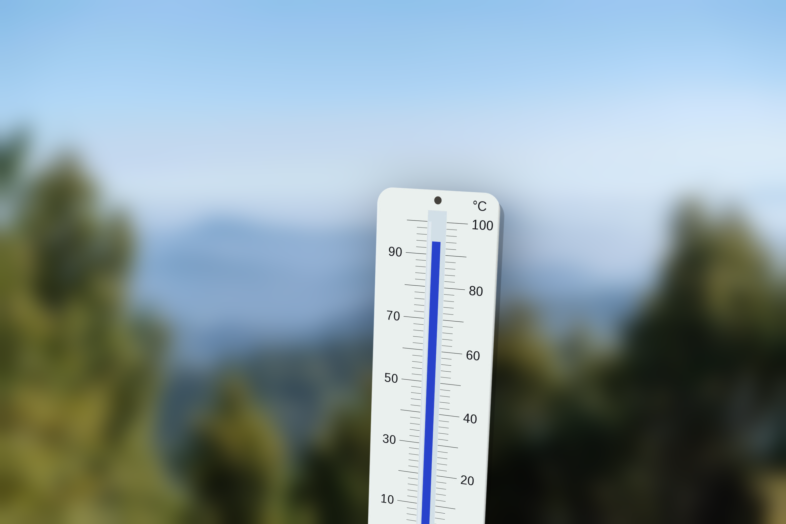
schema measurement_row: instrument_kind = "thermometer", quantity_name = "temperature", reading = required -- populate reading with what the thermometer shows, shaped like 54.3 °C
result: 94 °C
